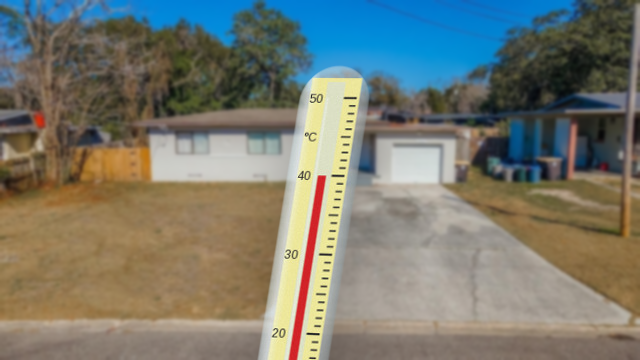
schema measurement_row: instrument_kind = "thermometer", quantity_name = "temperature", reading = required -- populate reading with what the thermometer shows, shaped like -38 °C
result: 40 °C
